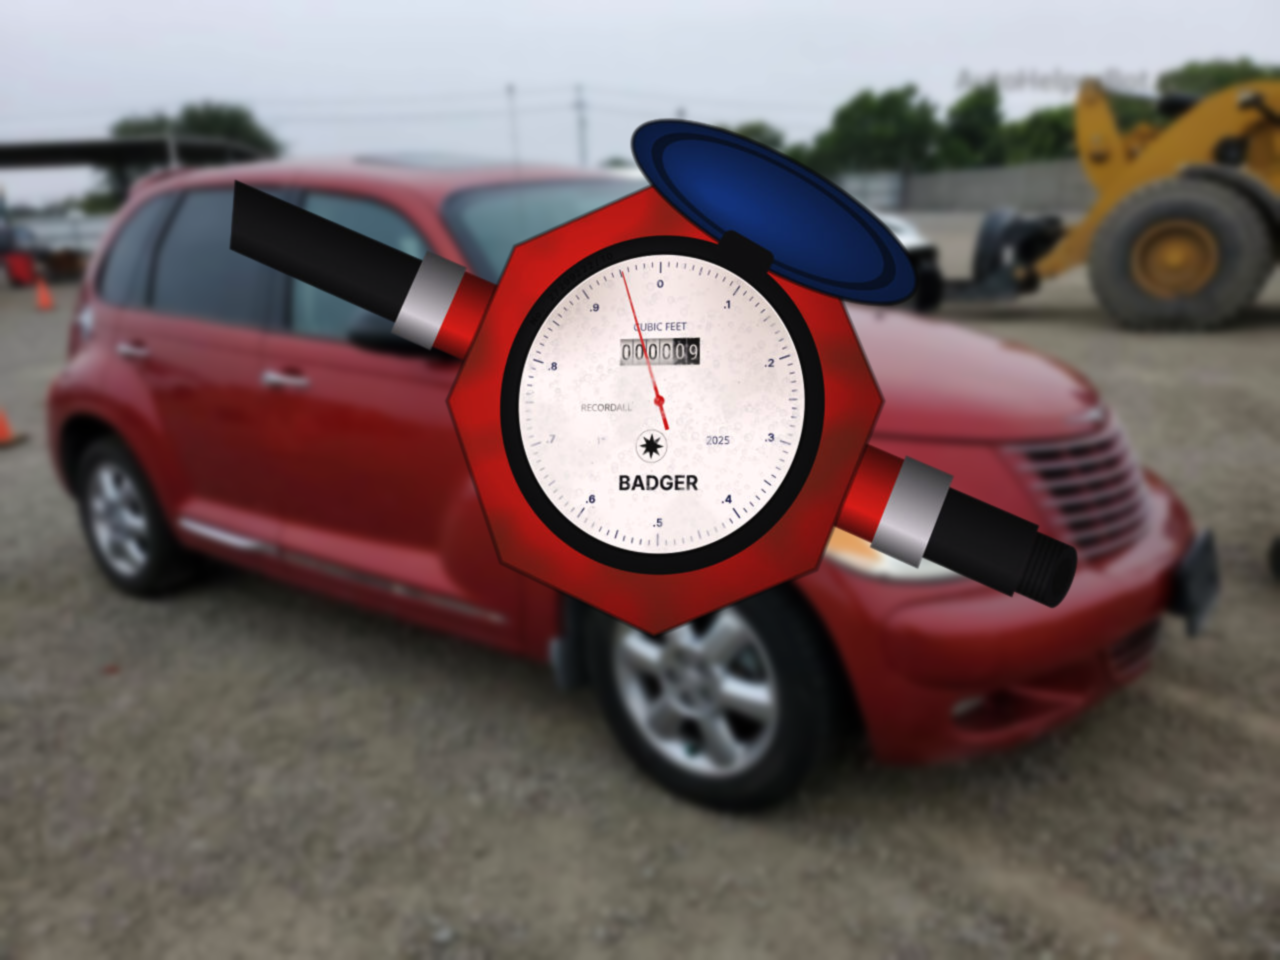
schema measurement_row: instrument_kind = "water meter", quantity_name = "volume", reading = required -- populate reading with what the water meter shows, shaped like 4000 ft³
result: 8.95 ft³
